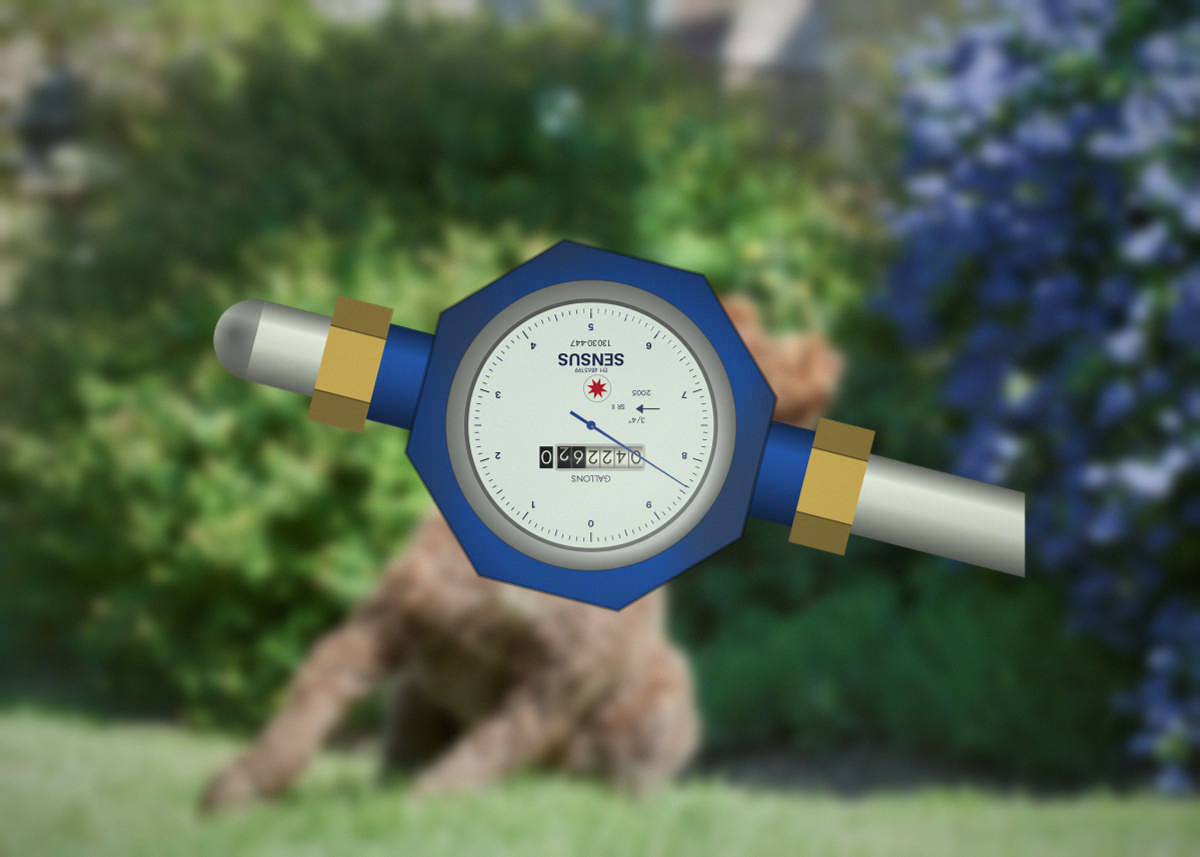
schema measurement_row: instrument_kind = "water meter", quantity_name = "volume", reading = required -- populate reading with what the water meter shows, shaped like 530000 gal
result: 422618.4 gal
